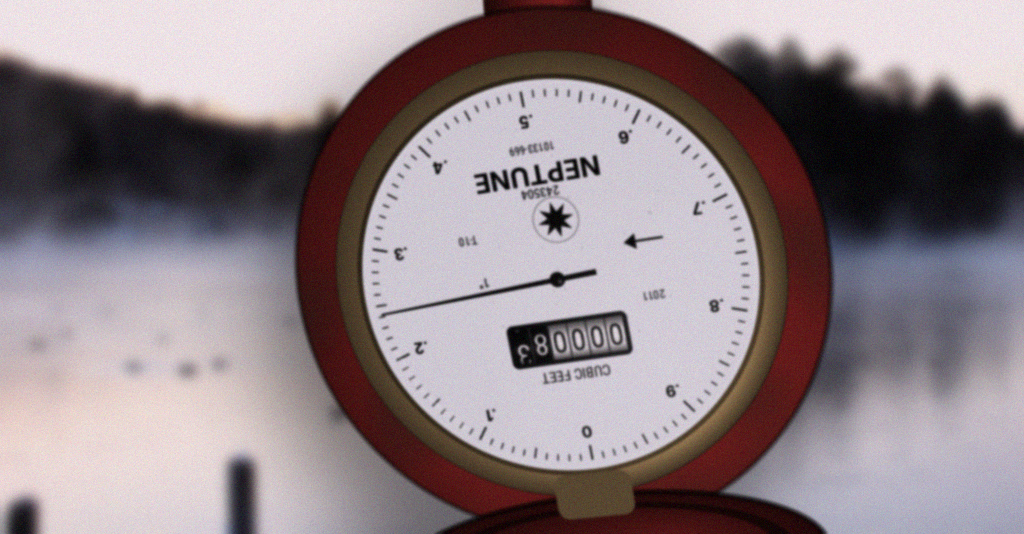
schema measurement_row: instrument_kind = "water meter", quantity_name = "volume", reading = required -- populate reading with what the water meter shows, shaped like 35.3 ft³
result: 83.24 ft³
